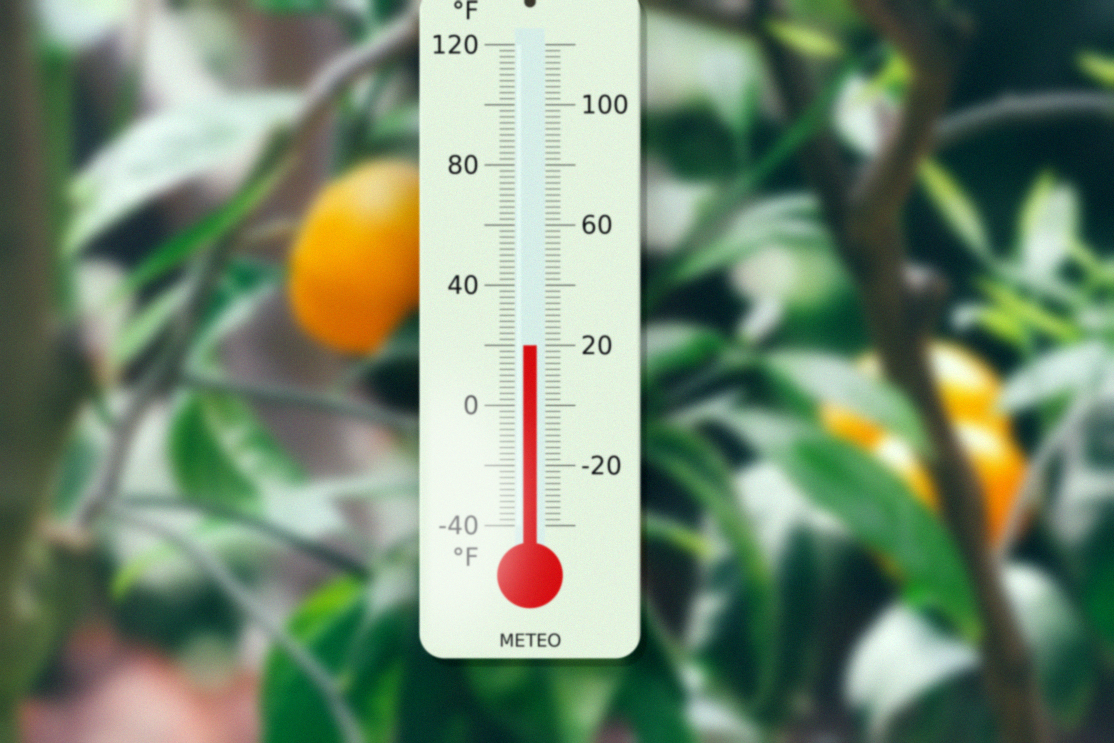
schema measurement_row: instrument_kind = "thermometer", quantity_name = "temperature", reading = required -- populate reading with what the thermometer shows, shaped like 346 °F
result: 20 °F
